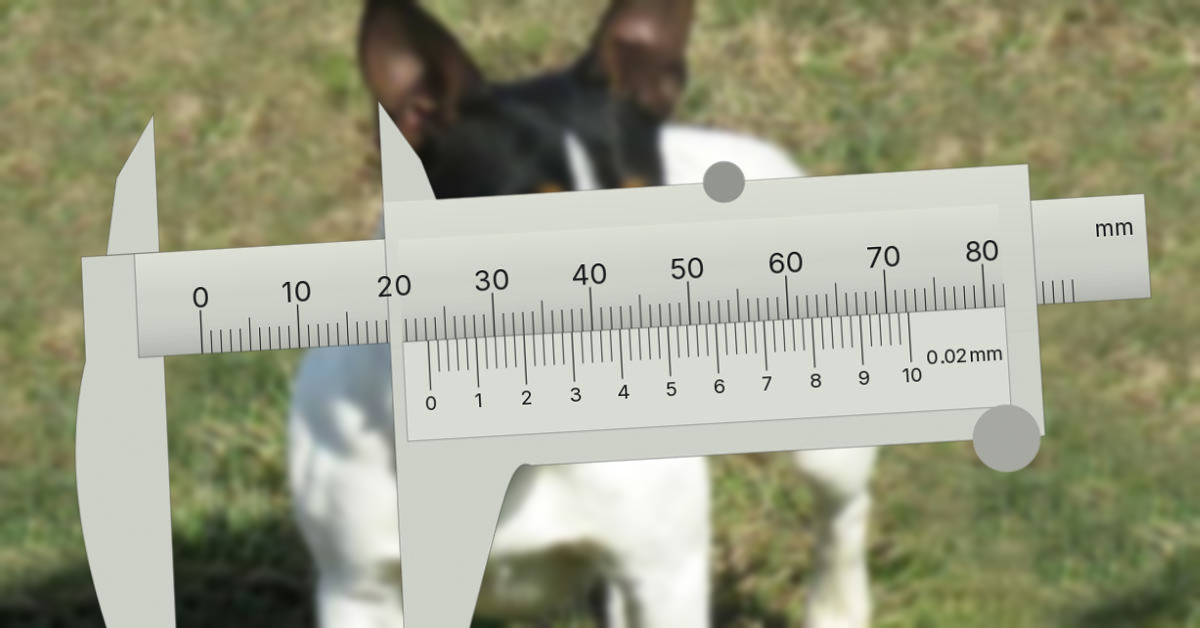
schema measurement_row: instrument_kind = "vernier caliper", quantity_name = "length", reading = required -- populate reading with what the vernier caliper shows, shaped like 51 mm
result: 23.2 mm
